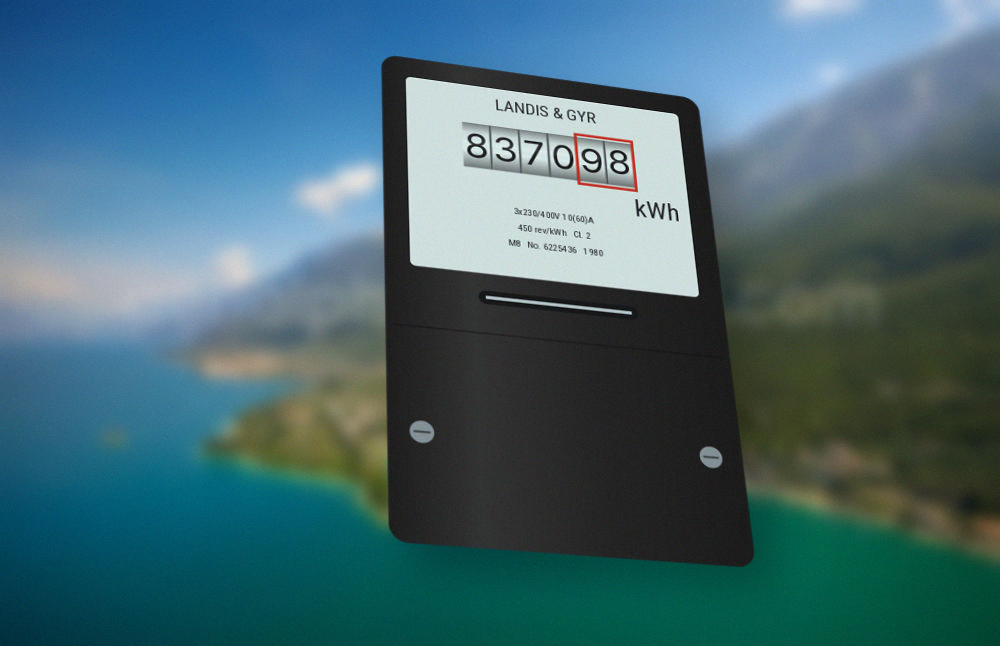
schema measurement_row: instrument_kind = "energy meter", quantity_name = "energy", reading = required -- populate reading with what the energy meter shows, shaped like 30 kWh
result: 8370.98 kWh
